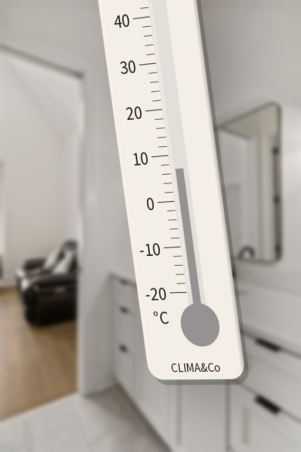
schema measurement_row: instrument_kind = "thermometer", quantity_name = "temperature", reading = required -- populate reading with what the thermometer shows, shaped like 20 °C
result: 7 °C
